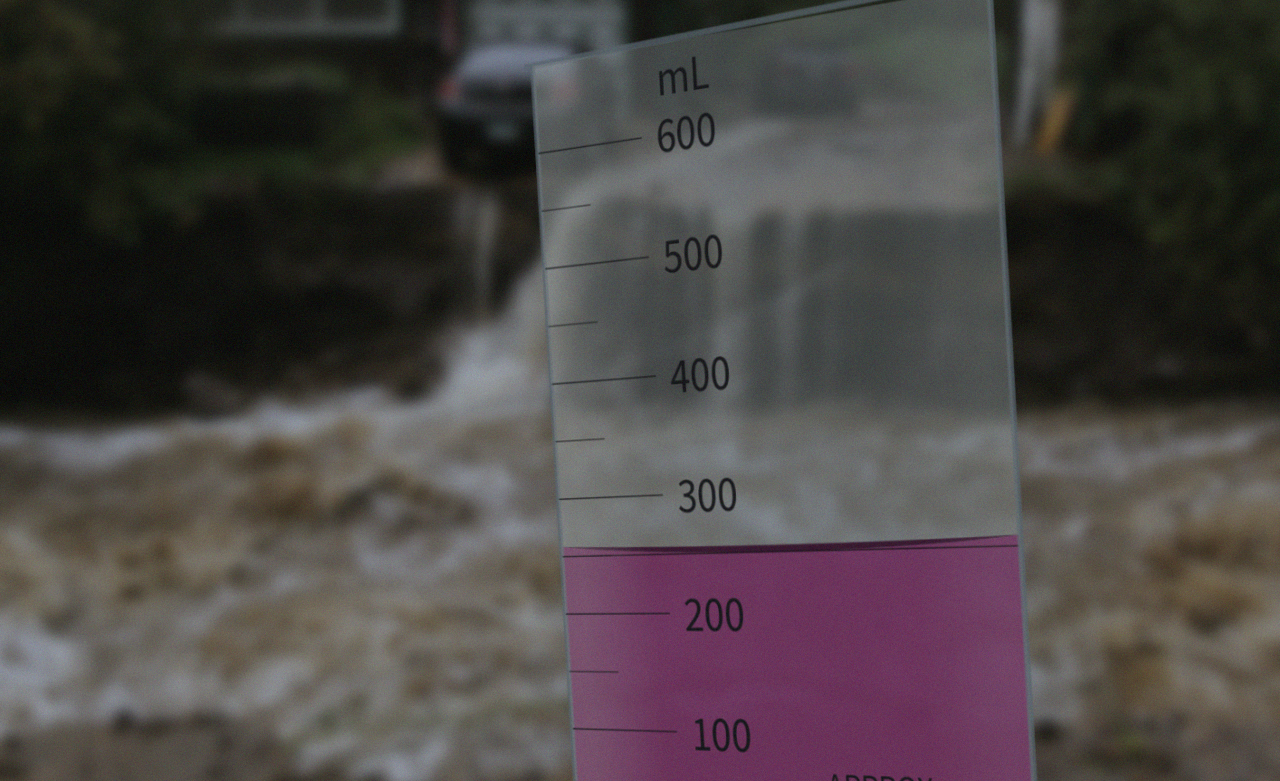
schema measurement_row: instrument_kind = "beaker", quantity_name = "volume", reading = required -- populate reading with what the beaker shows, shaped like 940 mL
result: 250 mL
